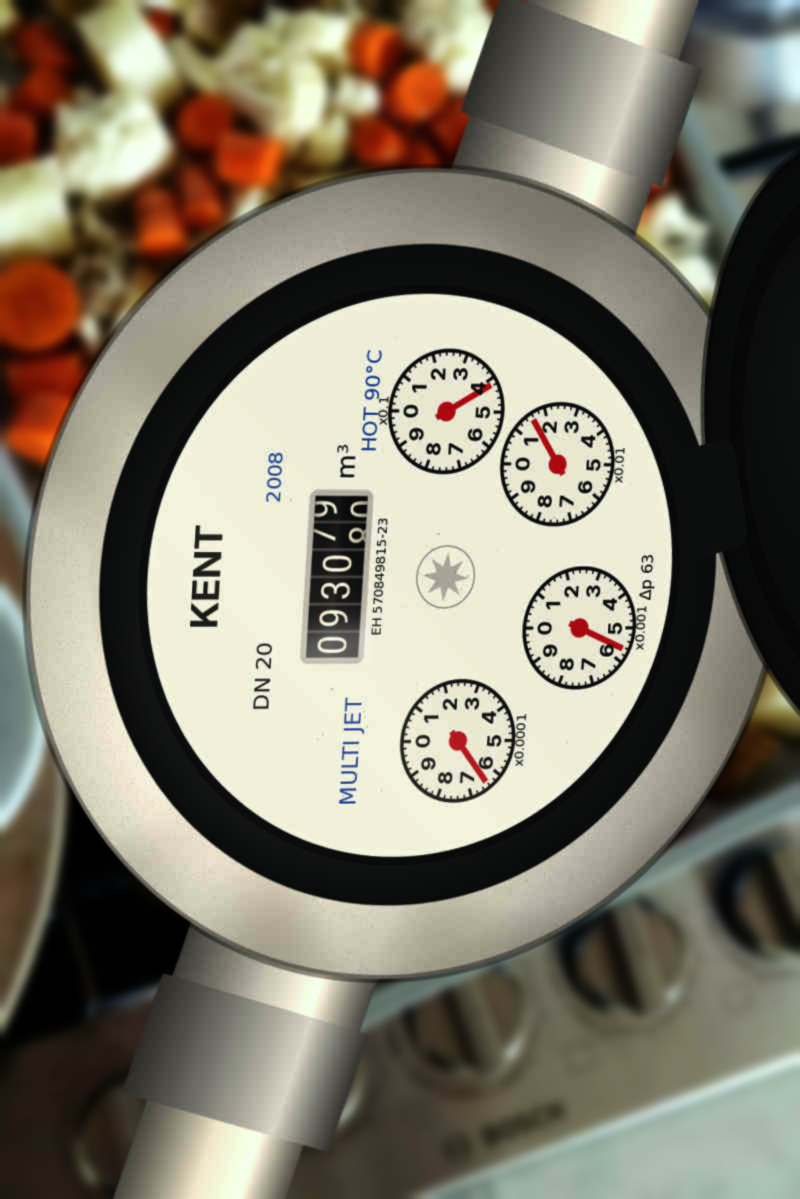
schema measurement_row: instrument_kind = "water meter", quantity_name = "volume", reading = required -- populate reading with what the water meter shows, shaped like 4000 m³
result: 93079.4156 m³
